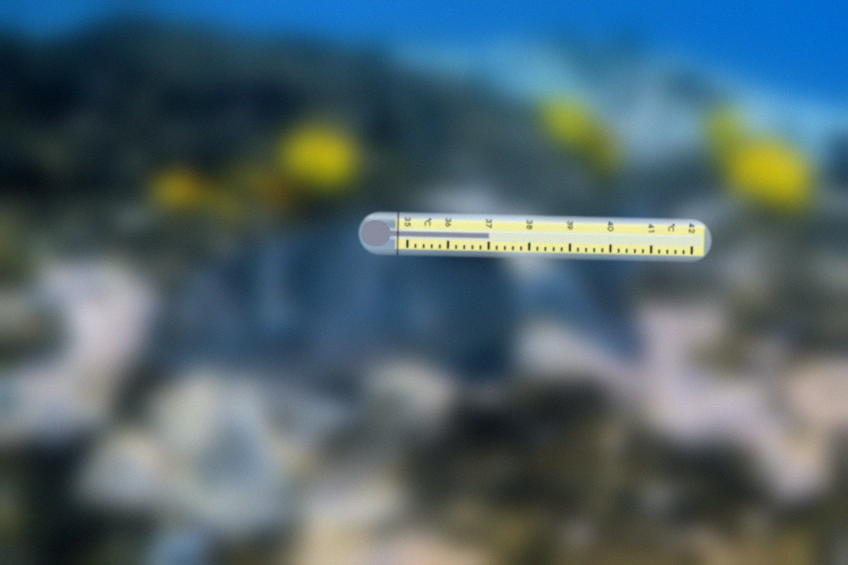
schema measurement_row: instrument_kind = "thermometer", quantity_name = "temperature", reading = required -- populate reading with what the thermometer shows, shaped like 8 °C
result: 37 °C
